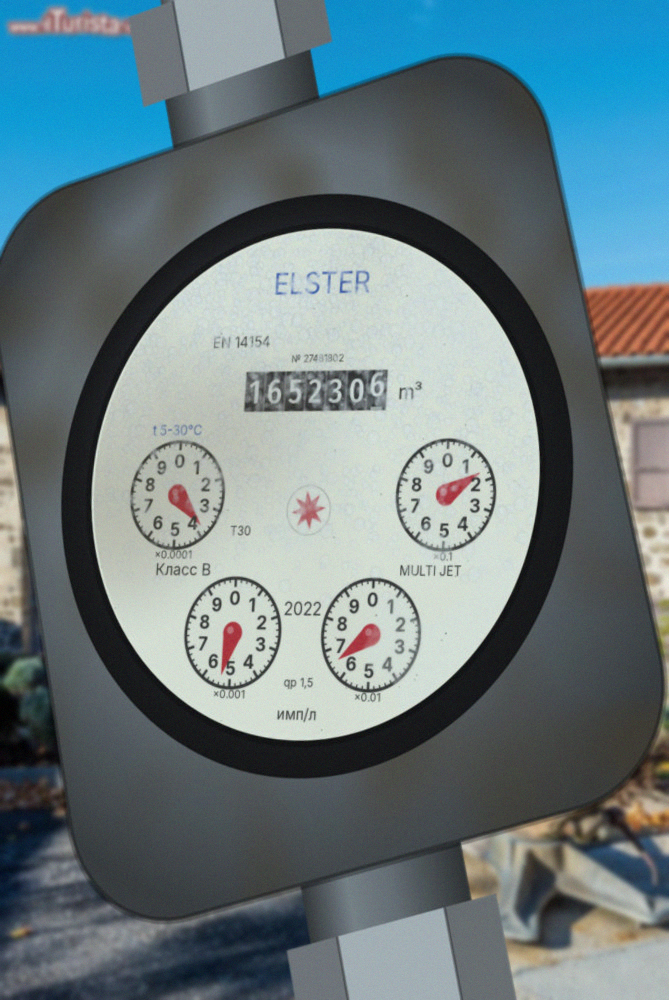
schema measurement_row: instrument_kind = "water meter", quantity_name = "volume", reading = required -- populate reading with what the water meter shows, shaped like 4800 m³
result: 1652306.1653 m³
